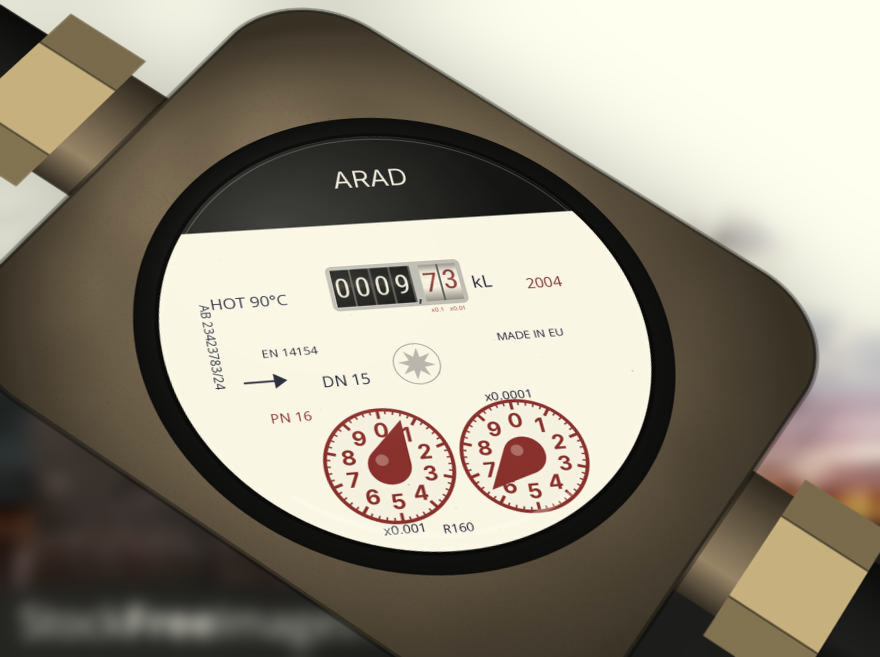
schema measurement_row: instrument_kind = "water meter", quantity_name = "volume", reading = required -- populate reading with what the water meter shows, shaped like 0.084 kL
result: 9.7306 kL
